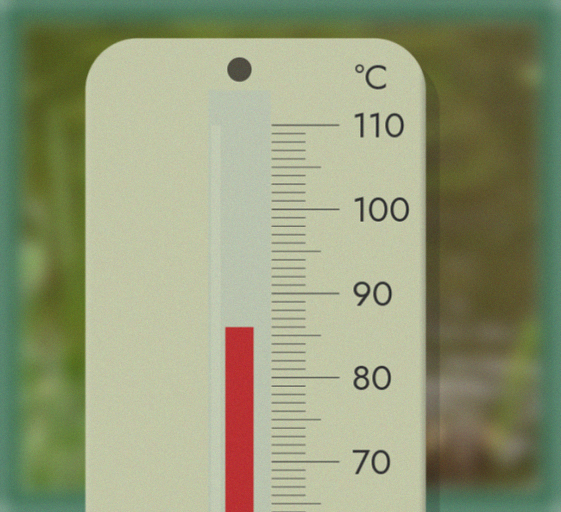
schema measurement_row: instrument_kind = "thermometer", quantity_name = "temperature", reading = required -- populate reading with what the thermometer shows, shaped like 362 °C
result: 86 °C
